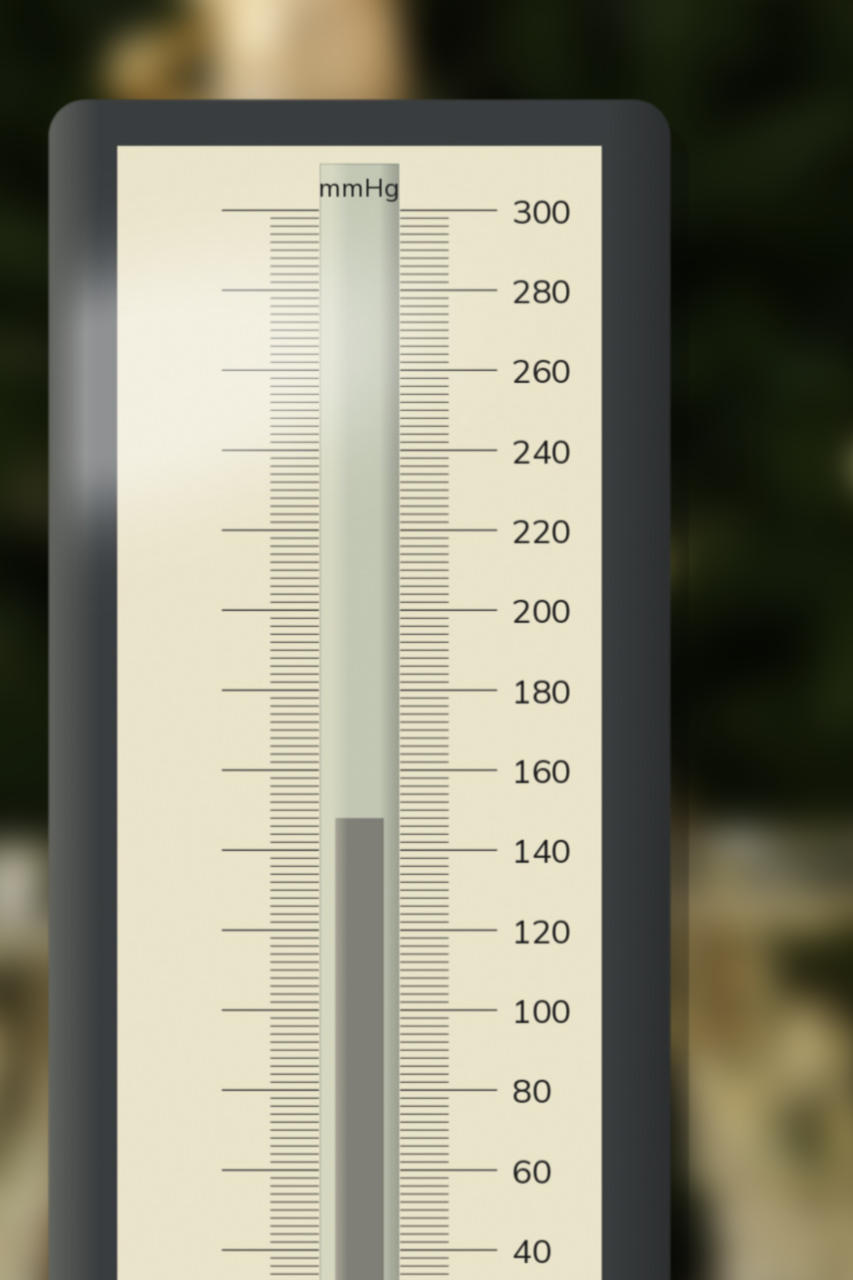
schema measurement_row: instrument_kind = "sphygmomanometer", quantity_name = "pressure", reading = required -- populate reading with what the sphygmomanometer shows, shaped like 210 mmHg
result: 148 mmHg
